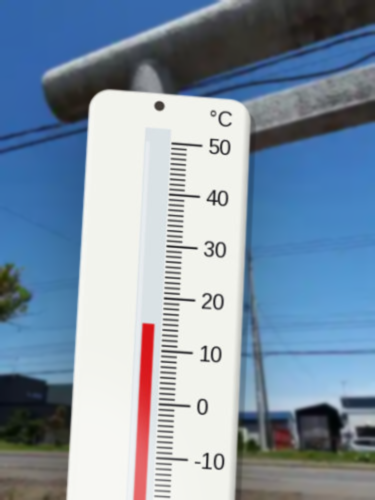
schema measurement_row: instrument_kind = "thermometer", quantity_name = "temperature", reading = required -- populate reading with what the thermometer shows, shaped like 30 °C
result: 15 °C
